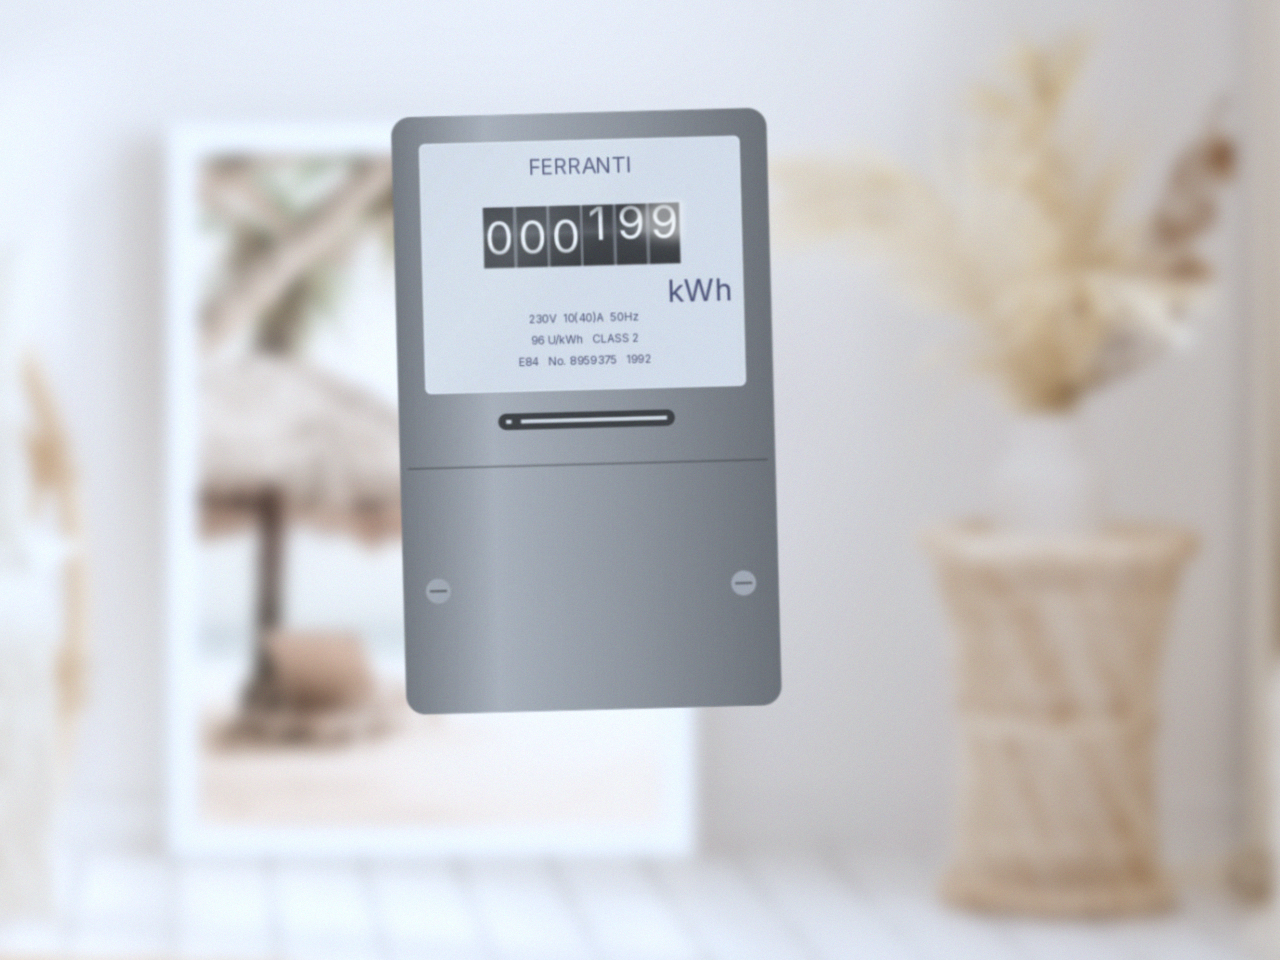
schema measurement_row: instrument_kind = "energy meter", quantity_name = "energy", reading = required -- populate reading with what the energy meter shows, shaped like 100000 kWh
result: 199 kWh
